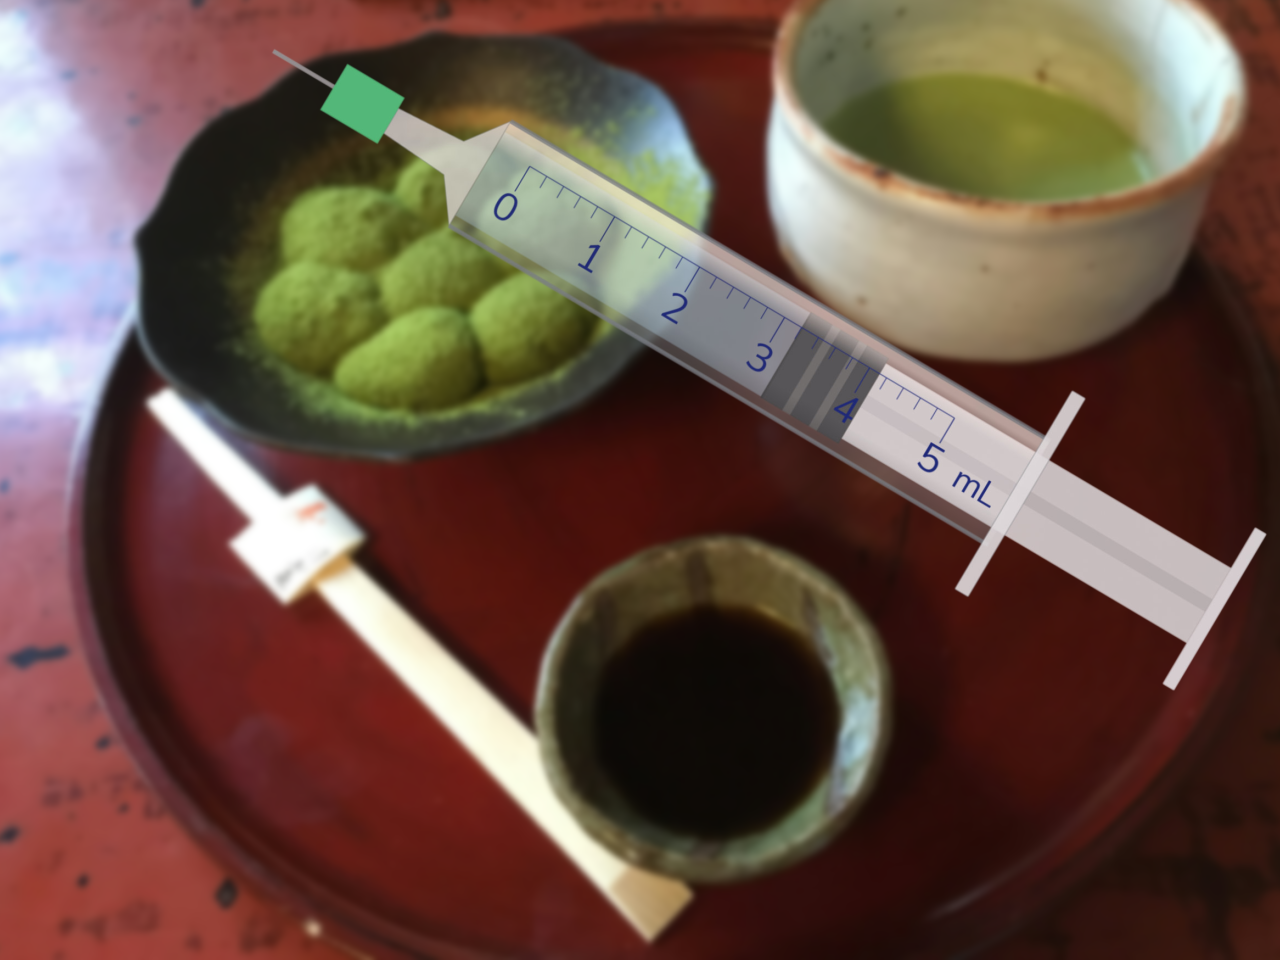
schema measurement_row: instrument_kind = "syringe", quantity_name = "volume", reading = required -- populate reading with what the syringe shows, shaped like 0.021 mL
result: 3.2 mL
